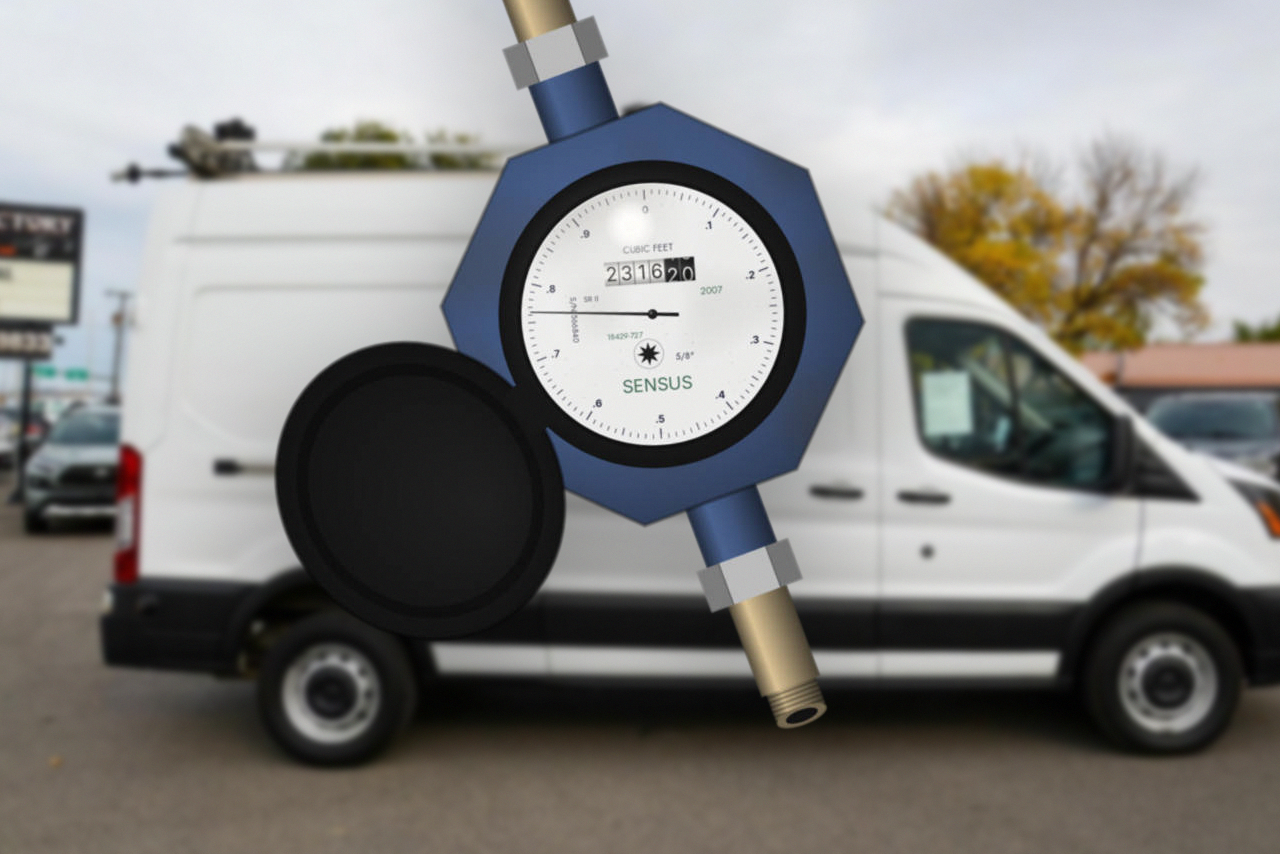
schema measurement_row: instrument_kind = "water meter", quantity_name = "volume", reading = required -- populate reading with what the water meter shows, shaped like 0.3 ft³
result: 231619.76 ft³
